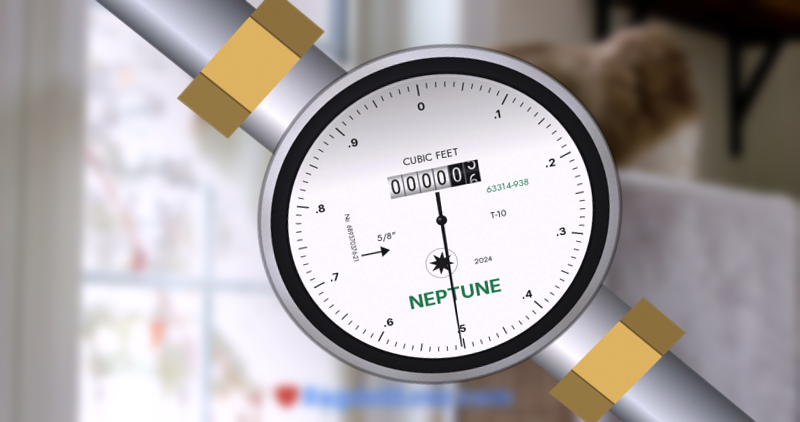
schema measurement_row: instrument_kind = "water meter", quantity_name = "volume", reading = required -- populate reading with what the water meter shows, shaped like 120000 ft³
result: 5.50 ft³
